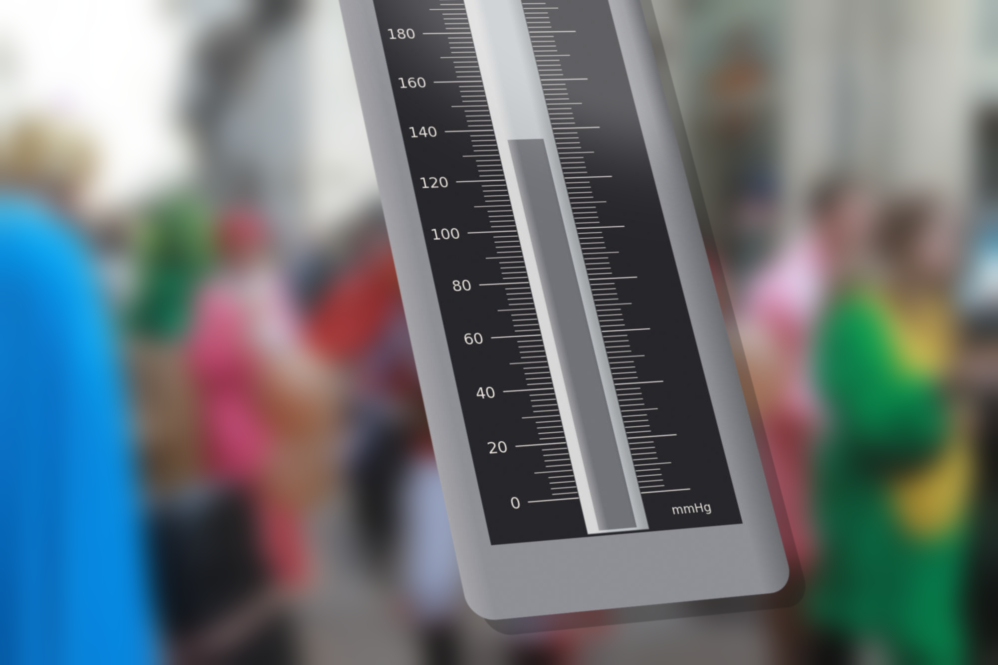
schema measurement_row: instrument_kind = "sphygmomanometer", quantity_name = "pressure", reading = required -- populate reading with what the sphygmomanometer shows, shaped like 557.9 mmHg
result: 136 mmHg
